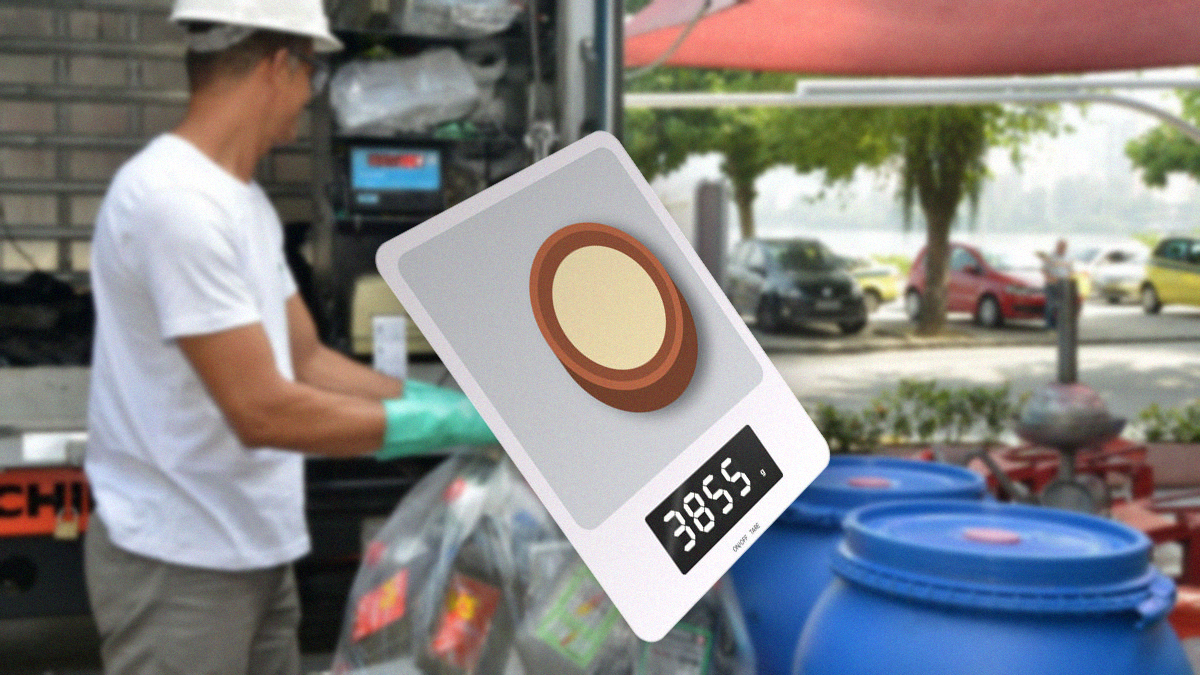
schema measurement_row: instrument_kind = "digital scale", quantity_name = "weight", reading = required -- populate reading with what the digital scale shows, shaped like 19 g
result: 3855 g
